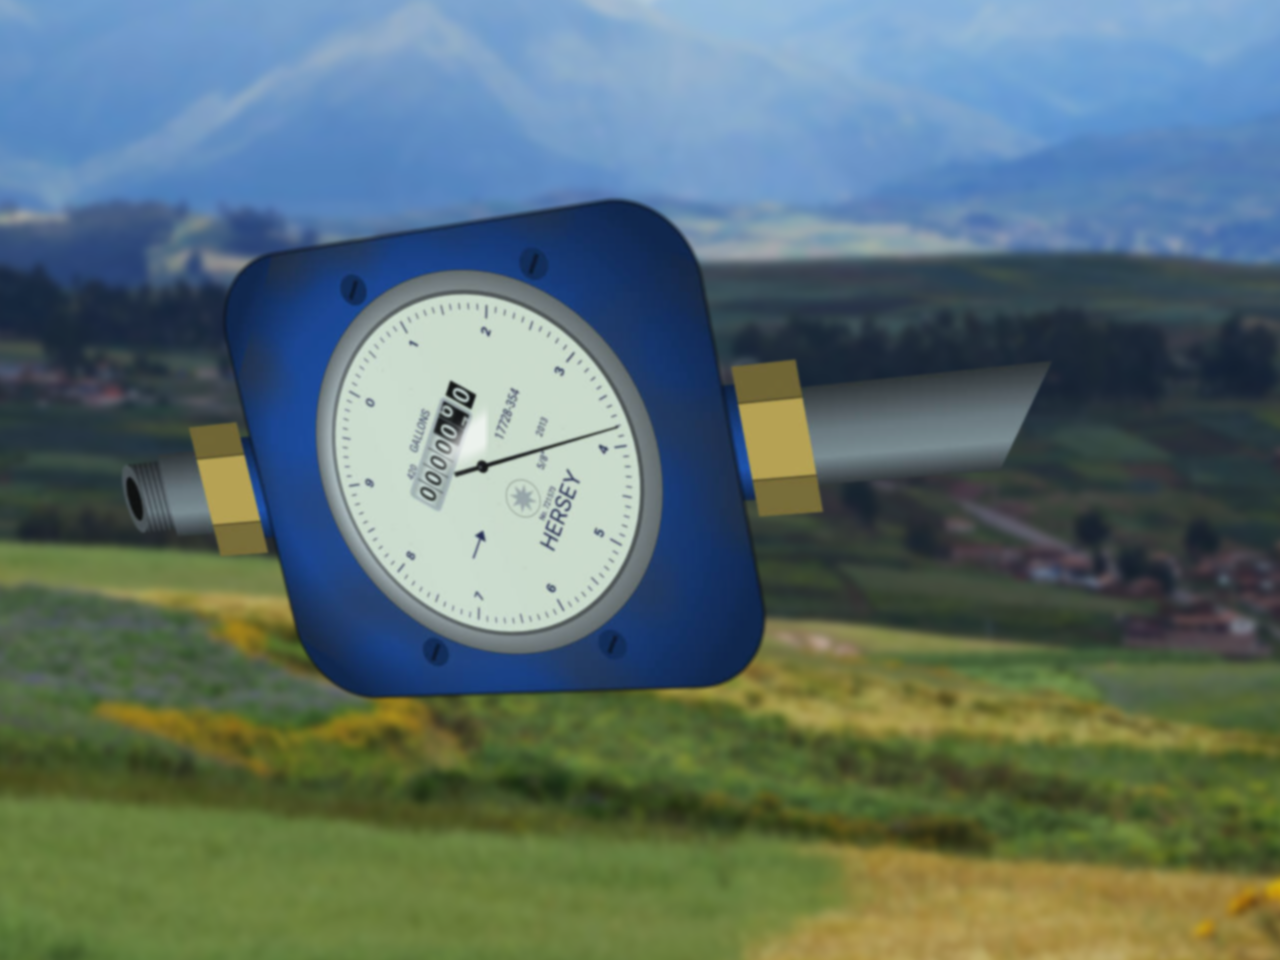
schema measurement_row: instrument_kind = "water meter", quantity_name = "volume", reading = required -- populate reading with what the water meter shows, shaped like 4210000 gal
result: 63.8 gal
